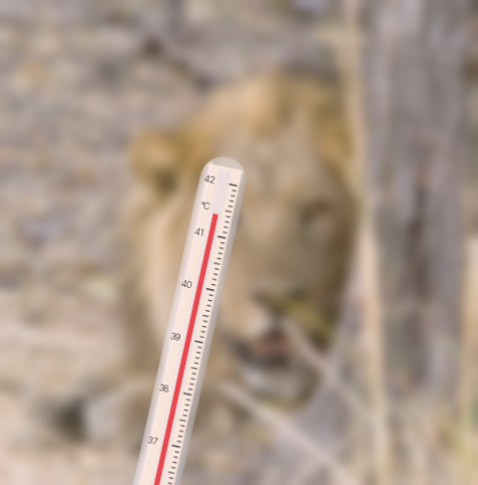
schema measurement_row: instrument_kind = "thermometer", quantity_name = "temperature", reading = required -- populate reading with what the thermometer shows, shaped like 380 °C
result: 41.4 °C
